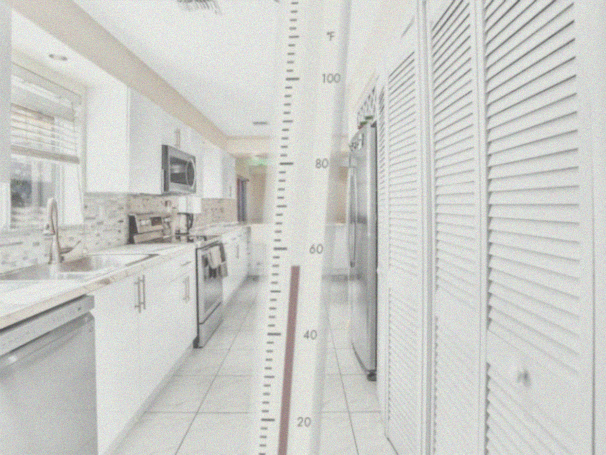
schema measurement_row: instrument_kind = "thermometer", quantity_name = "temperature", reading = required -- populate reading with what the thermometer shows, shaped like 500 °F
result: 56 °F
